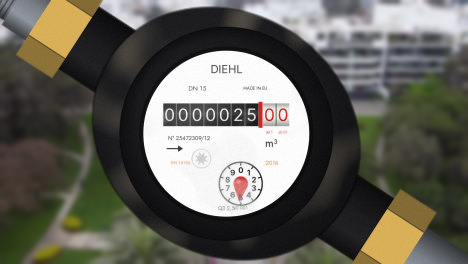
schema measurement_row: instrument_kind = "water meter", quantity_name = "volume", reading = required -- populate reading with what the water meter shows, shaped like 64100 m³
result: 25.005 m³
